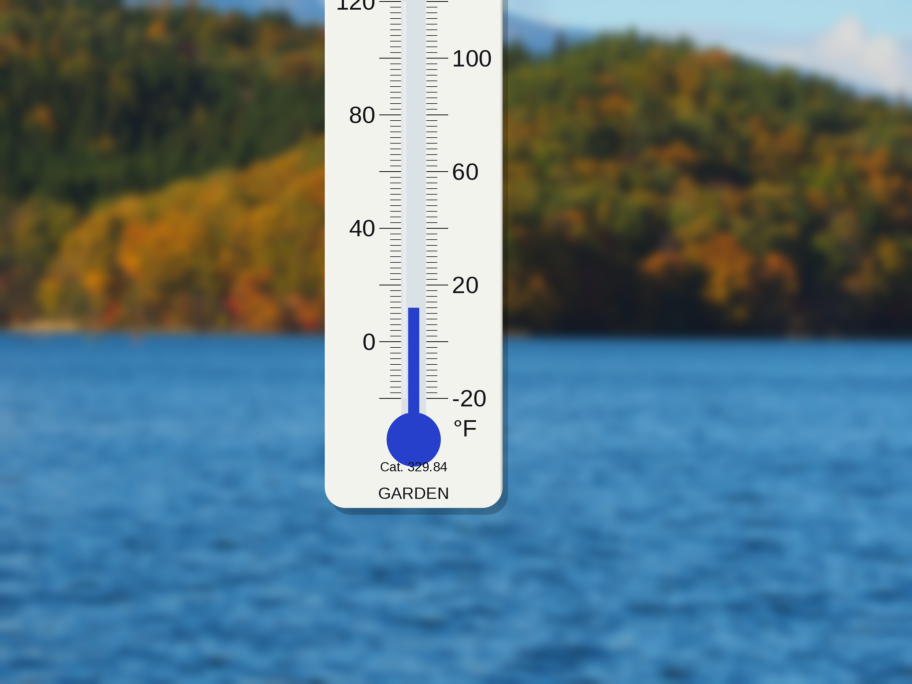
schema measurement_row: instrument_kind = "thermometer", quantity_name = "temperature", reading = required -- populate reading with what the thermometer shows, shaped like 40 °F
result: 12 °F
